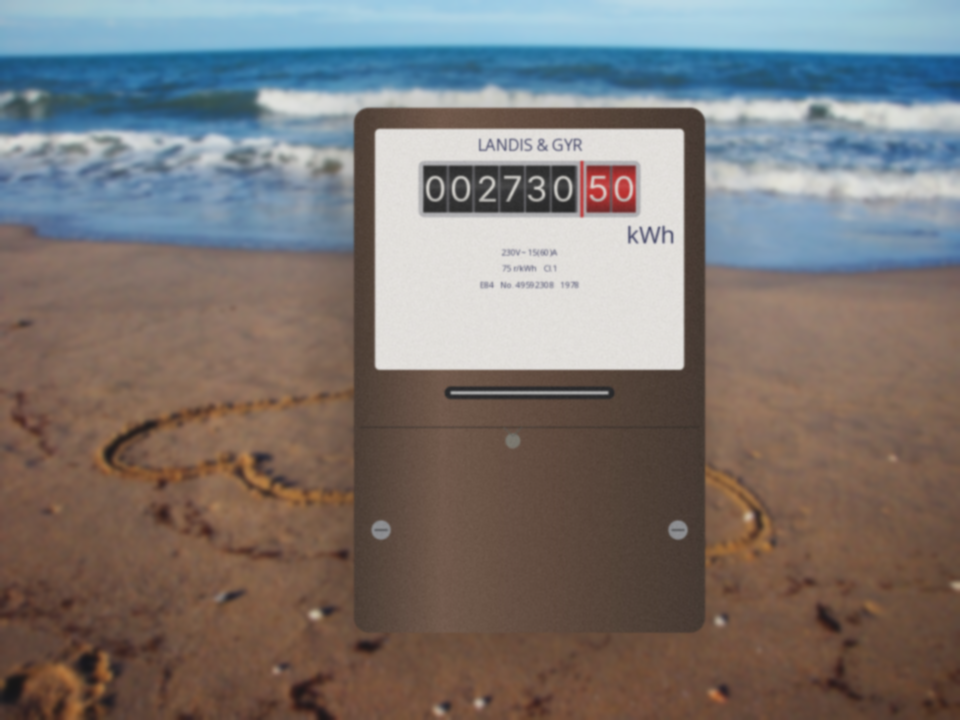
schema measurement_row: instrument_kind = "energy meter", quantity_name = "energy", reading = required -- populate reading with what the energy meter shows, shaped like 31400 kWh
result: 2730.50 kWh
